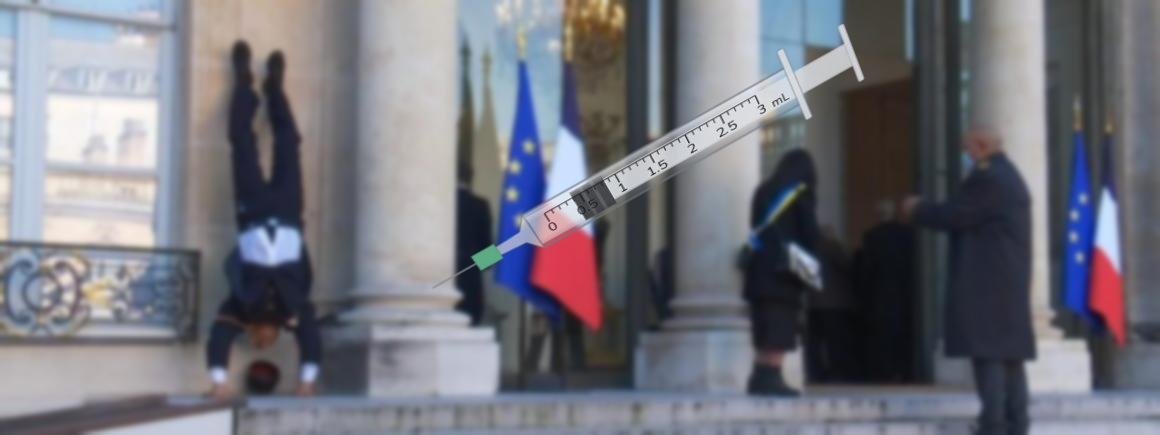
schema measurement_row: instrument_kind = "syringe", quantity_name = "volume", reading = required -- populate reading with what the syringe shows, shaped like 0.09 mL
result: 0.4 mL
